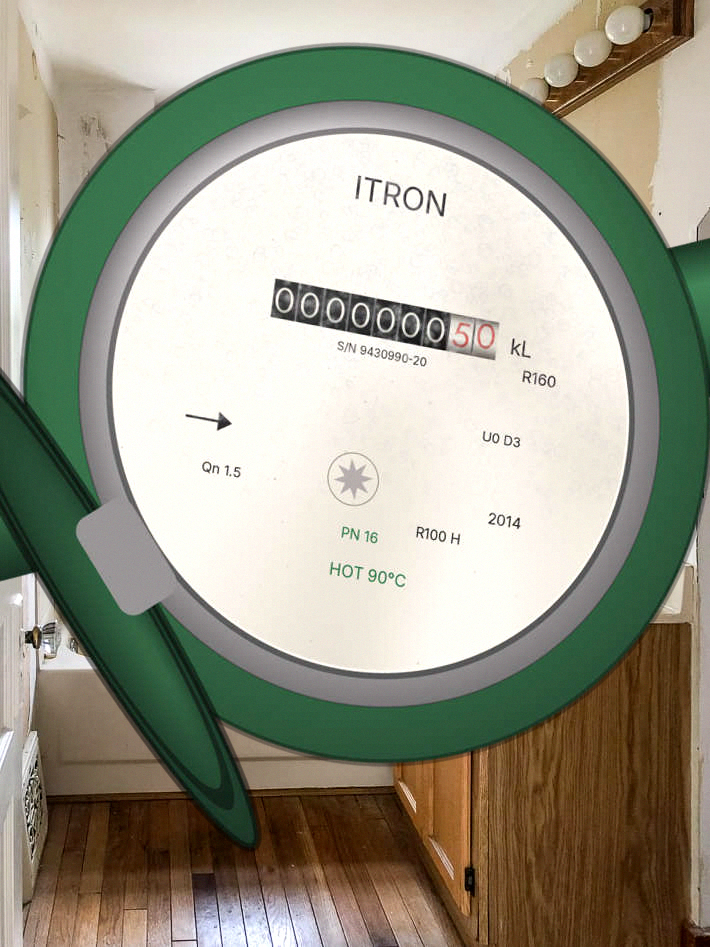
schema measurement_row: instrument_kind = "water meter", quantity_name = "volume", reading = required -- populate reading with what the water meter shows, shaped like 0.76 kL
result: 0.50 kL
